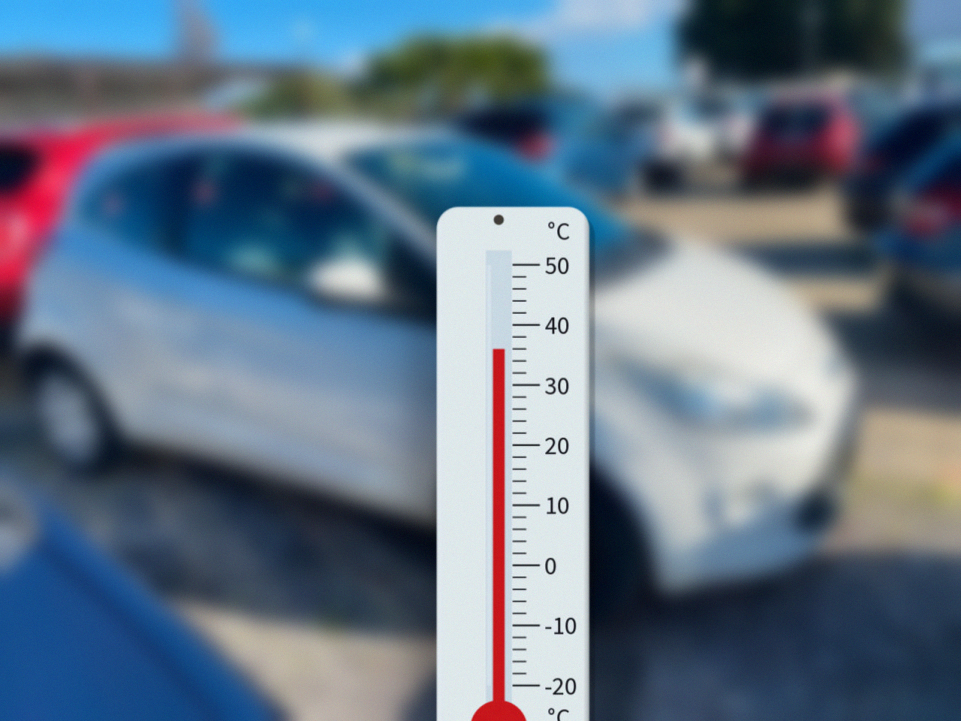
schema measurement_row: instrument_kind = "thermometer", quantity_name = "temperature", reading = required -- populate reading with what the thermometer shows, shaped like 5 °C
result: 36 °C
